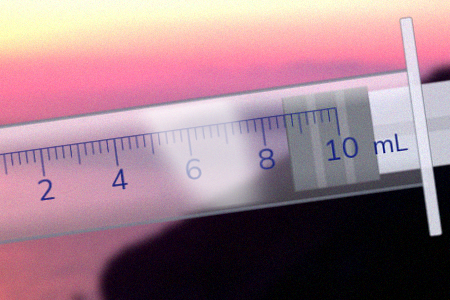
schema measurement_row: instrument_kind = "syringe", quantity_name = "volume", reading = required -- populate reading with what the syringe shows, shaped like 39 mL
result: 8.6 mL
